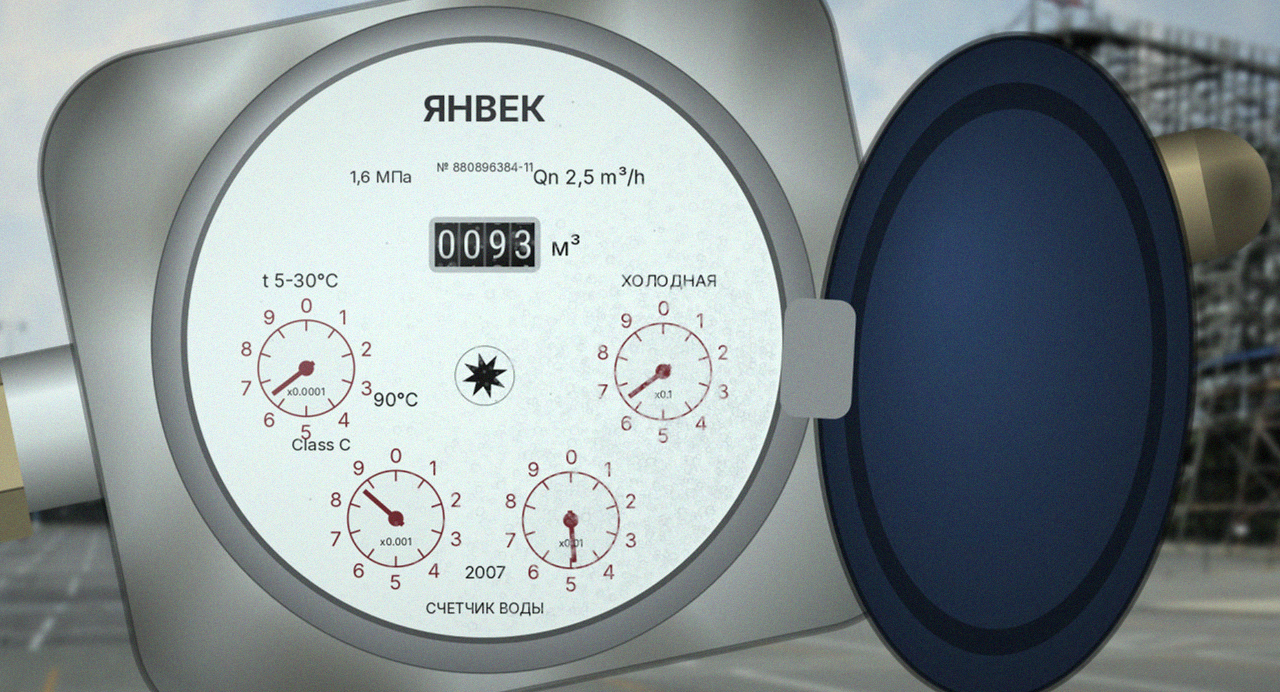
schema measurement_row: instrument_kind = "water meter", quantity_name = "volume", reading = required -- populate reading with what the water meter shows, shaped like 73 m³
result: 93.6486 m³
